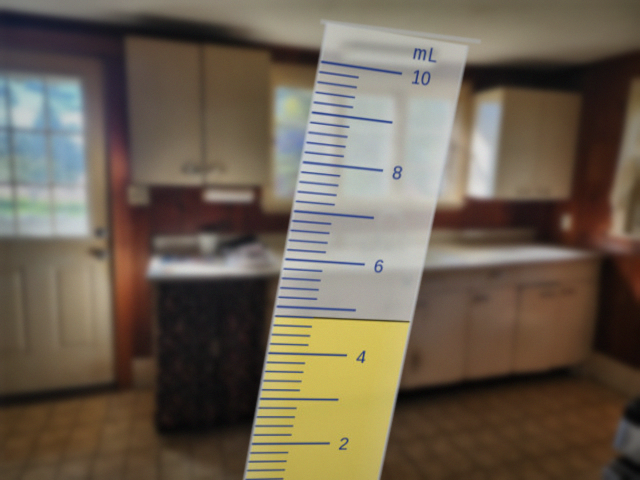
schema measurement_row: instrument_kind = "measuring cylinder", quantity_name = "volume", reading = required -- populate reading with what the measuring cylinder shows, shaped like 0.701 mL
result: 4.8 mL
